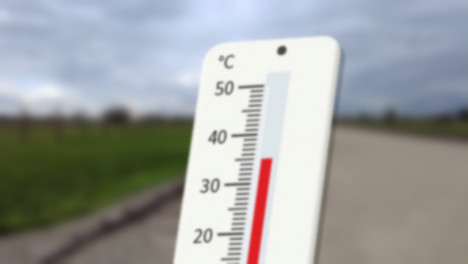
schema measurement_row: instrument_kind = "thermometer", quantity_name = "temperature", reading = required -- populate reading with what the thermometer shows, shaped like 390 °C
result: 35 °C
